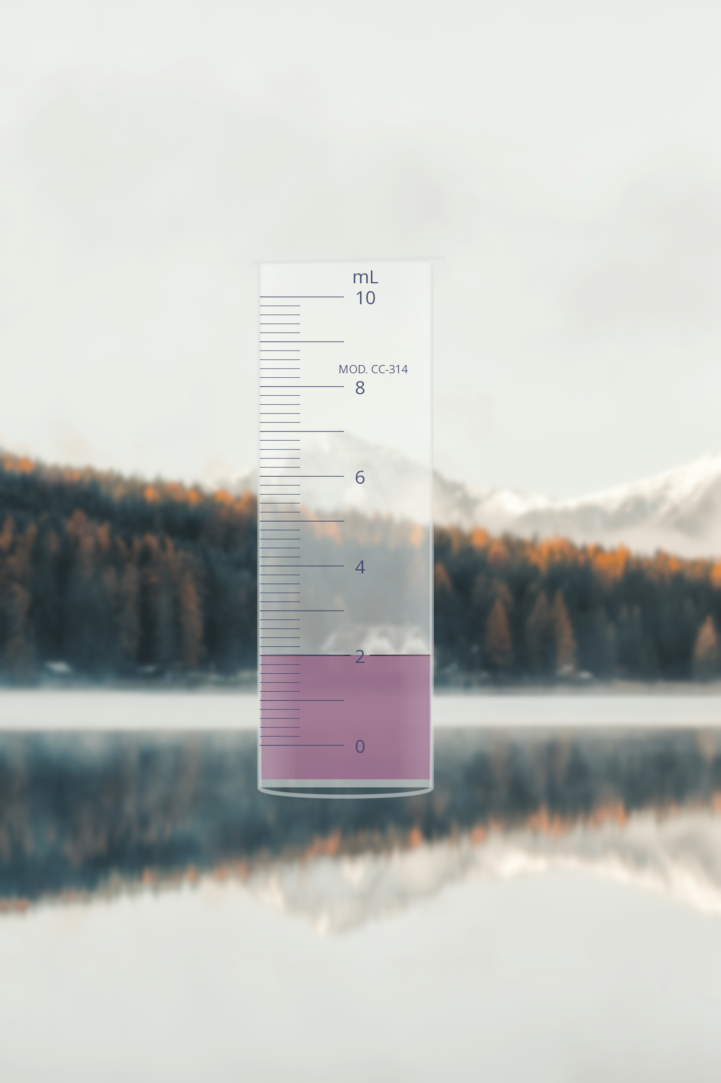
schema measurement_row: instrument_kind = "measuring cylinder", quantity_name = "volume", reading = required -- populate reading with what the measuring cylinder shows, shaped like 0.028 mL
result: 2 mL
